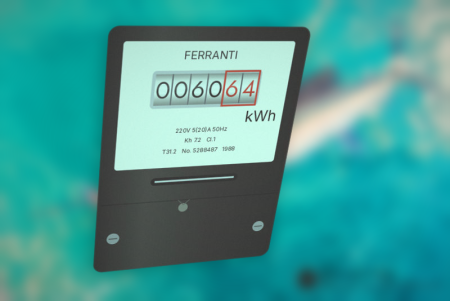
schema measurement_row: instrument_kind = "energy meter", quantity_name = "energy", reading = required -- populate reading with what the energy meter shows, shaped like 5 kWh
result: 60.64 kWh
